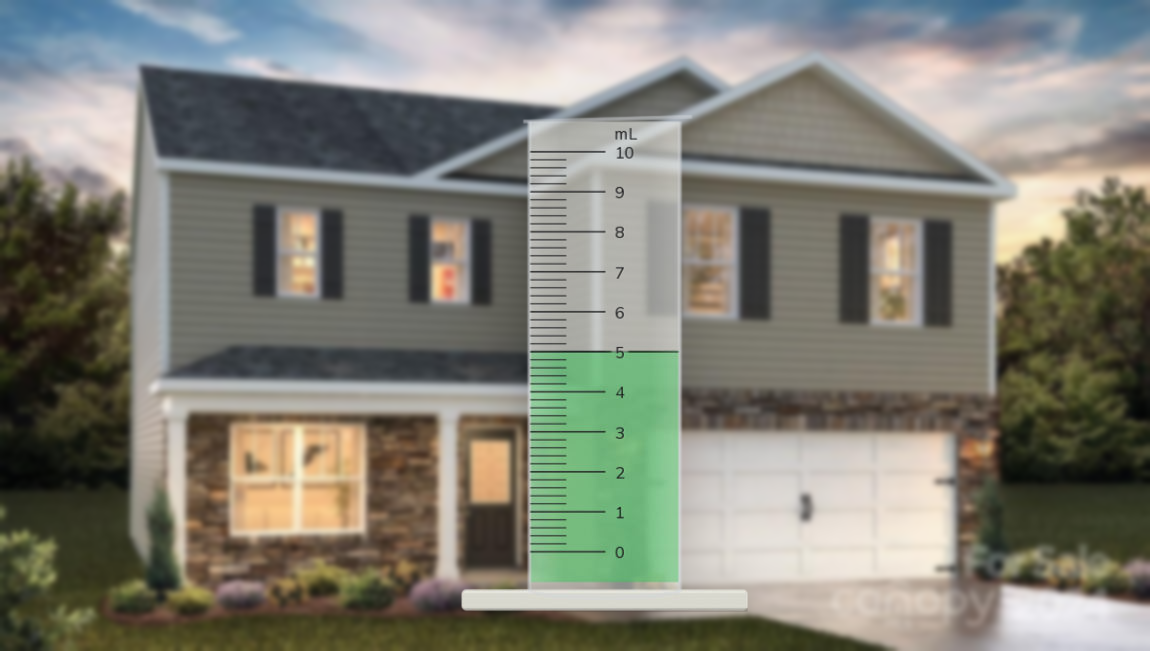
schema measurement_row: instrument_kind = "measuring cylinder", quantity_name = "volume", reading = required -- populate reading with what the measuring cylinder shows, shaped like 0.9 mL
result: 5 mL
